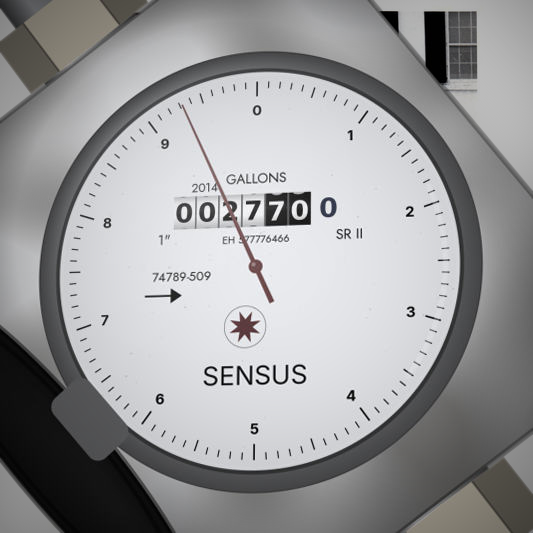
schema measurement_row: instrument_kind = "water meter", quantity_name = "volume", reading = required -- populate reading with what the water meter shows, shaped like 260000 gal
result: 27699.3 gal
